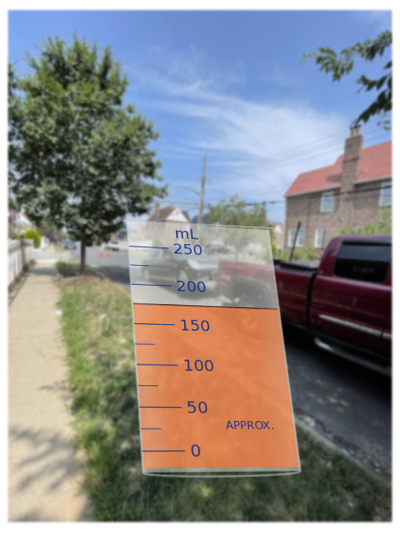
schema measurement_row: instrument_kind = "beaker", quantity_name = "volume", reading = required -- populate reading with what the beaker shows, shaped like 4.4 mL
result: 175 mL
